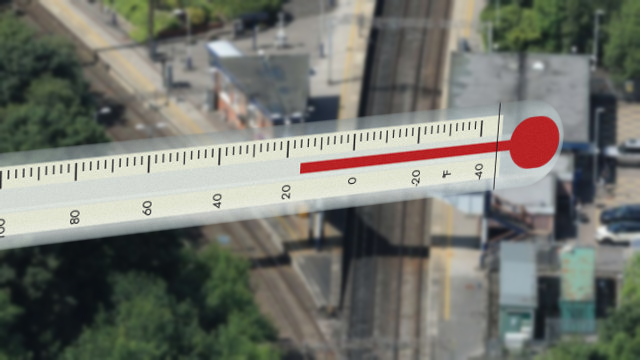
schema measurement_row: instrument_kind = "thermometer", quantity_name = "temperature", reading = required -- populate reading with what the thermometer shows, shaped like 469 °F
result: 16 °F
